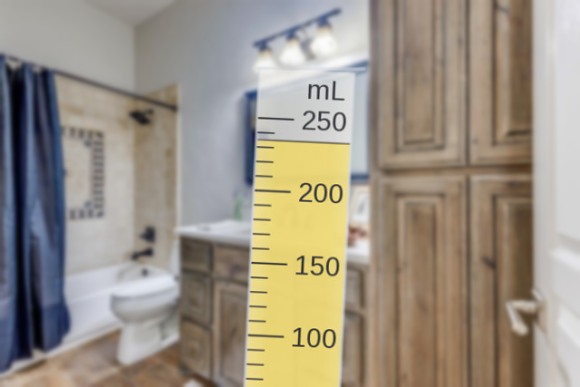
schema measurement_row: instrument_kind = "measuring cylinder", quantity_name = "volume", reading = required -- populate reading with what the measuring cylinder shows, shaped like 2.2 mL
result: 235 mL
